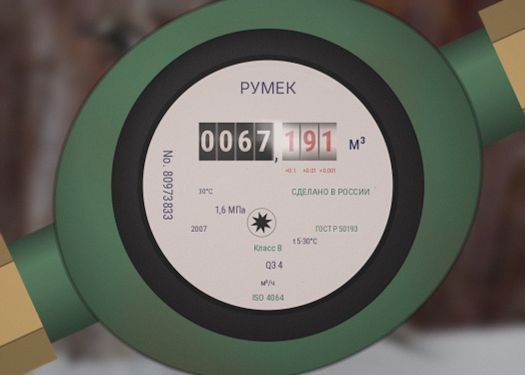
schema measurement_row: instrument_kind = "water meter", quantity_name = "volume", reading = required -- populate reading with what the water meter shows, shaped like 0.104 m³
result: 67.191 m³
